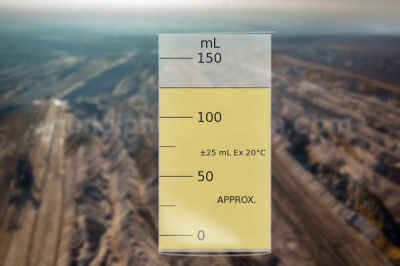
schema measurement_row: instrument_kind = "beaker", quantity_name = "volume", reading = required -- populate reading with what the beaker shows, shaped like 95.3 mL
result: 125 mL
